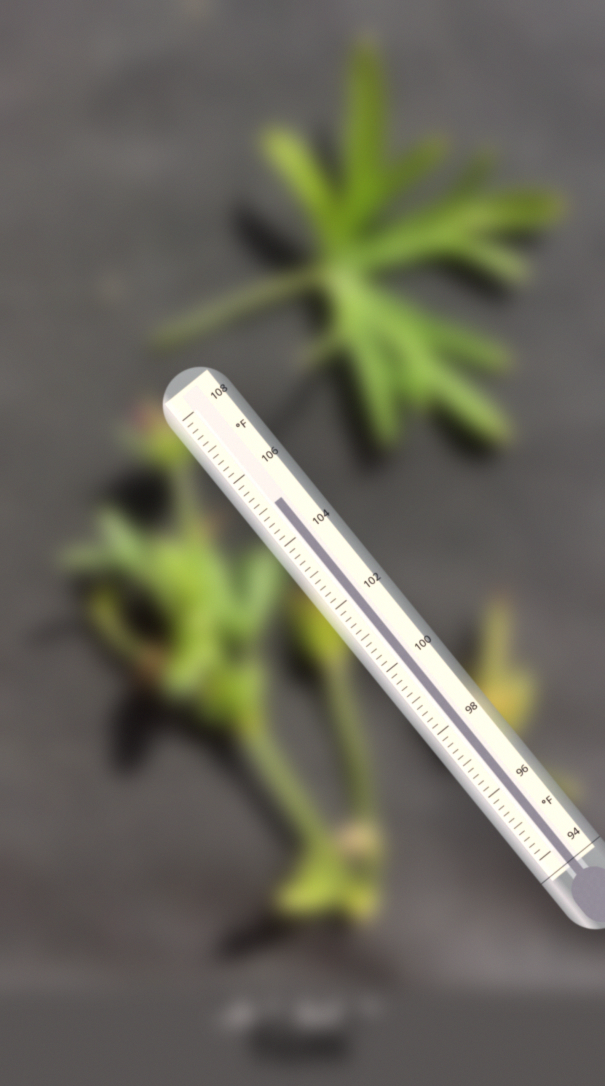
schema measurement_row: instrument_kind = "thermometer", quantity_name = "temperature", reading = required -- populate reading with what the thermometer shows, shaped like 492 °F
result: 105 °F
